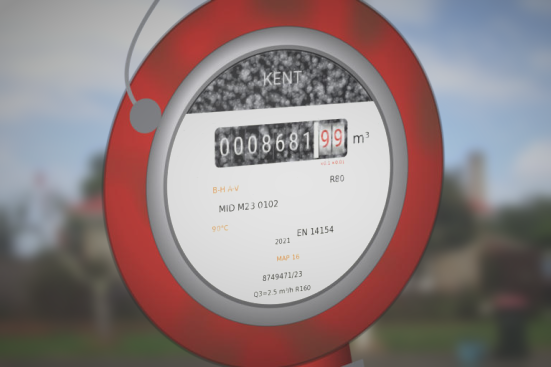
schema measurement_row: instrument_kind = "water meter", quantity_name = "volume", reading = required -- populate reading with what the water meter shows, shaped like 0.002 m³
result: 8681.99 m³
